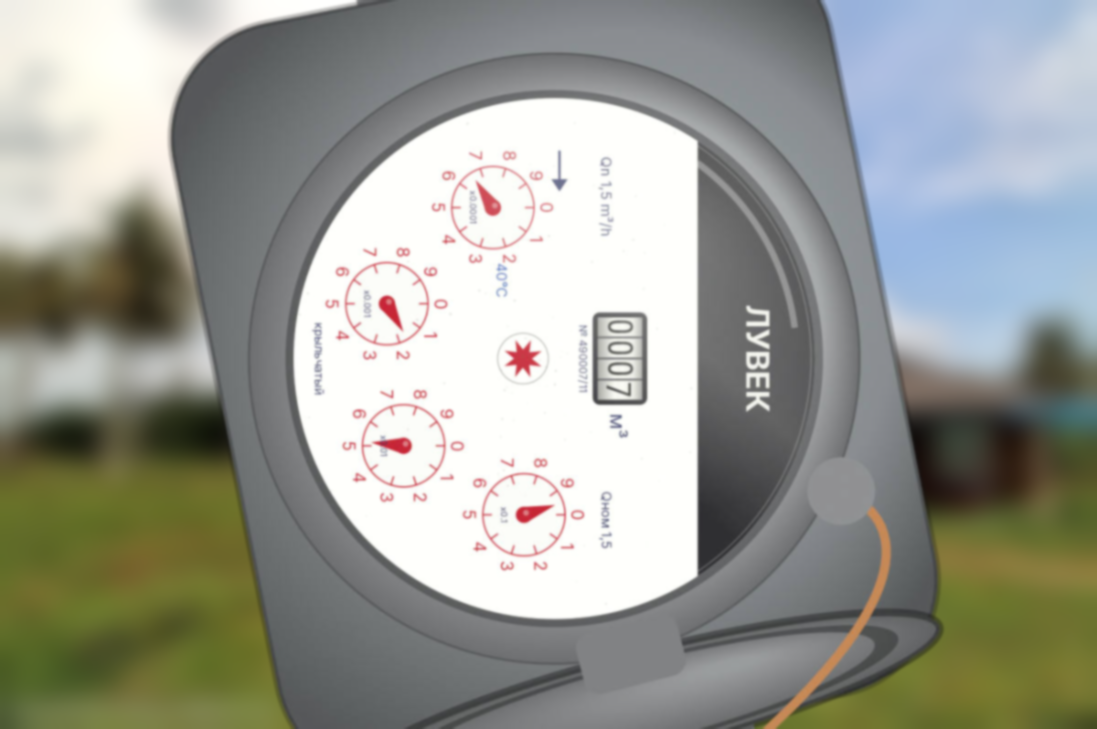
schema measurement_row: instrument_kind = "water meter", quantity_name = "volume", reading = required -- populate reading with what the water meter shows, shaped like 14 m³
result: 6.9516 m³
